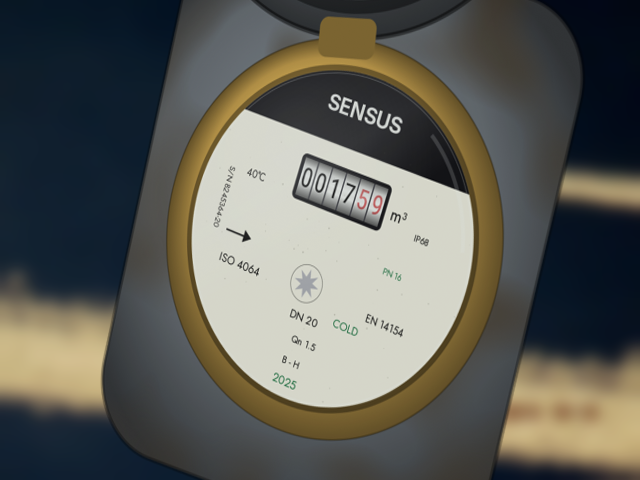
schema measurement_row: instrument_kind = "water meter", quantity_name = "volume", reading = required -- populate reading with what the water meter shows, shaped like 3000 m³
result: 17.59 m³
